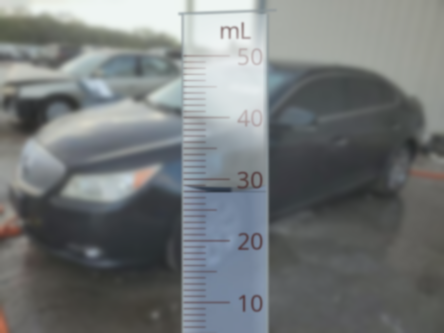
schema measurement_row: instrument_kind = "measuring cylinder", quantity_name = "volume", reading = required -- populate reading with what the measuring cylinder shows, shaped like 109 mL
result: 28 mL
